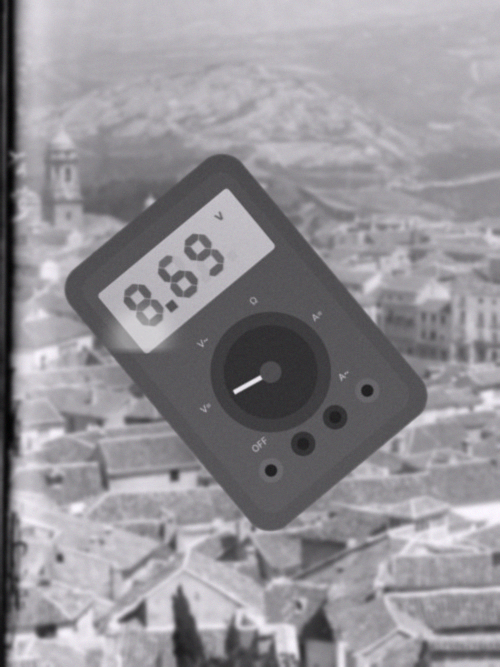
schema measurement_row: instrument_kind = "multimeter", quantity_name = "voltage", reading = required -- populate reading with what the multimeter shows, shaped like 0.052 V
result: 8.69 V
